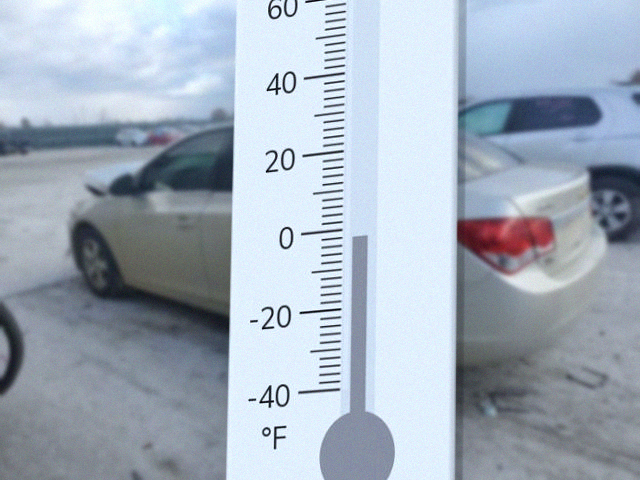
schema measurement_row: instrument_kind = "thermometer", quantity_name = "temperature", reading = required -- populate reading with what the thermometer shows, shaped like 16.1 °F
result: -2 °F
